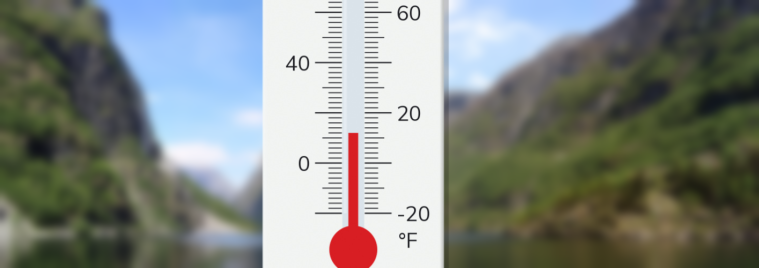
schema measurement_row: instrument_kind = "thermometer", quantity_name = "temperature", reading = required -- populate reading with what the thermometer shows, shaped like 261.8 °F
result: 12 °F
